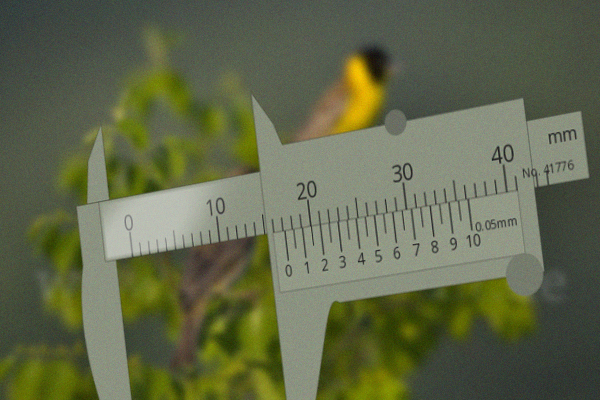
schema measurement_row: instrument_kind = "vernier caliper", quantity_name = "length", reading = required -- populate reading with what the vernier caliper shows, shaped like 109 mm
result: 17.2 mm
